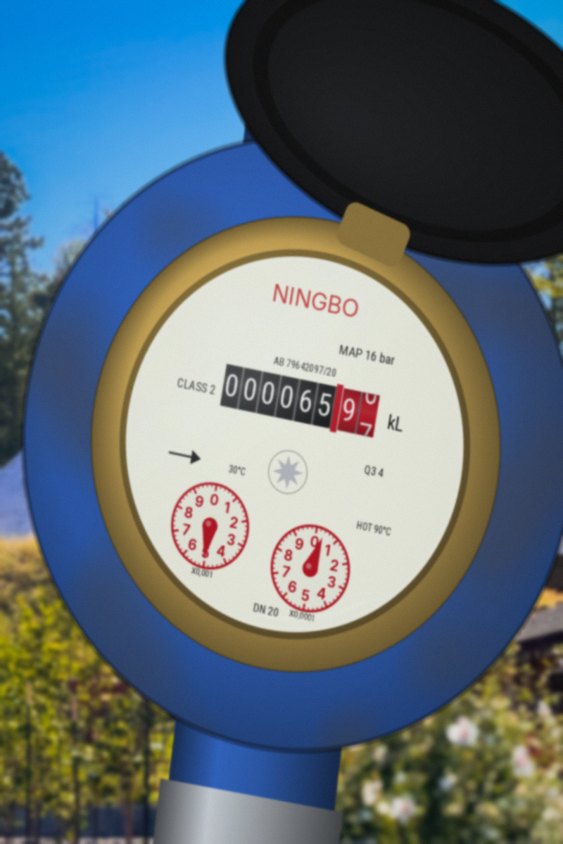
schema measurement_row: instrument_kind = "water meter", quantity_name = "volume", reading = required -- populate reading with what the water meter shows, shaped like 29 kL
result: 65.9650 kL
